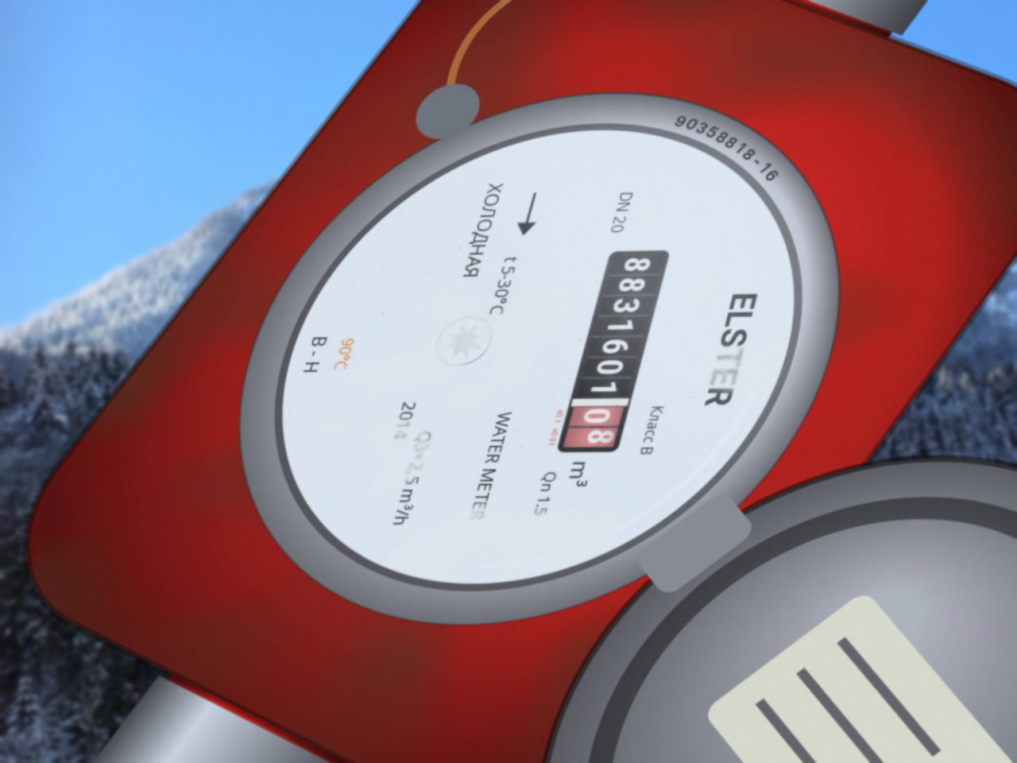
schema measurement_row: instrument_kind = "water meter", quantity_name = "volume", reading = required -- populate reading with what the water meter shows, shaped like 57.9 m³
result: 8831601.08 m³
